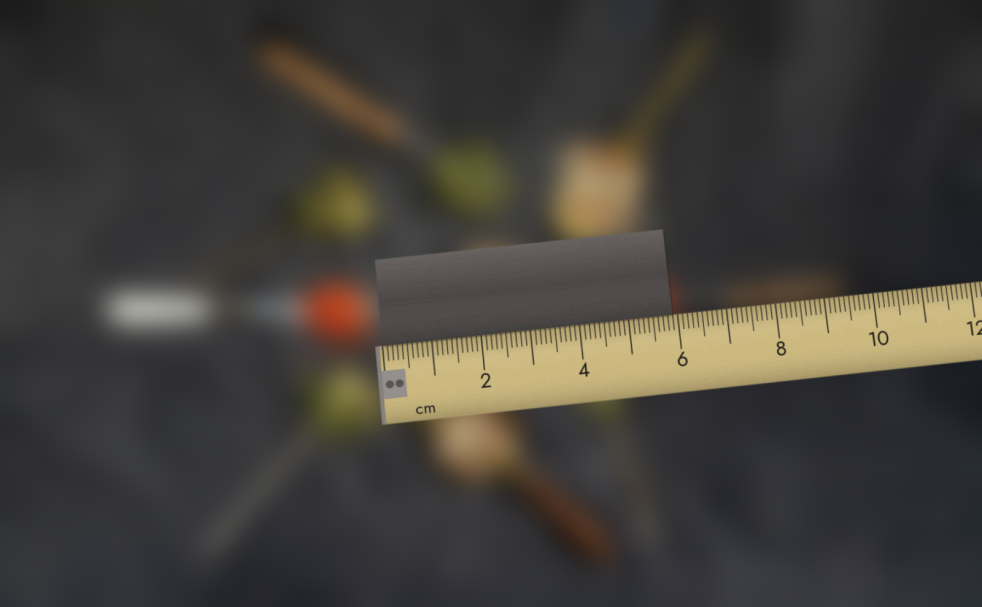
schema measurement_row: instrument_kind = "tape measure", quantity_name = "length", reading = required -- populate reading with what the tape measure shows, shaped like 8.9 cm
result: 5.9 cm
